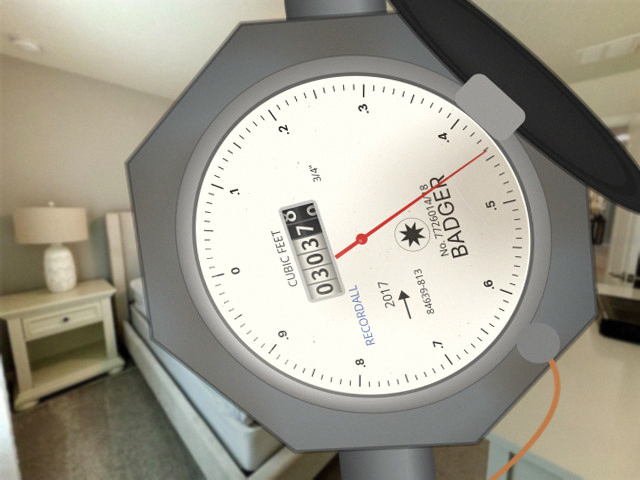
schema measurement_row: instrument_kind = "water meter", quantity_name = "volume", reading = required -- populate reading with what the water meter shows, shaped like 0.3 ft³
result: 30378.44 ft³
